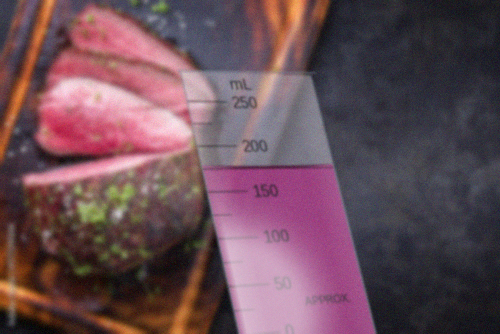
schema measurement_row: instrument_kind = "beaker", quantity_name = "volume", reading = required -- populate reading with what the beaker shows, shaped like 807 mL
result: 175 mL
